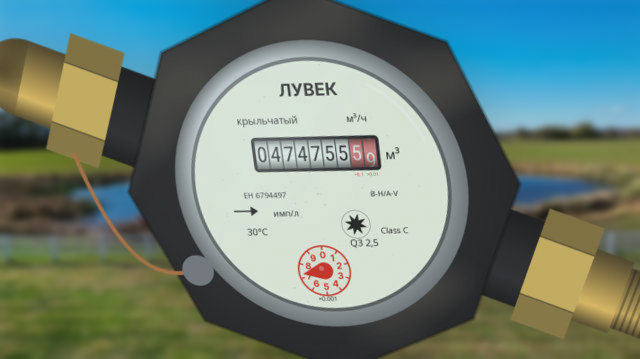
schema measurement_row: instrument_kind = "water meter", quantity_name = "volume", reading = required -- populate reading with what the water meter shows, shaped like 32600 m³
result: 474755.587 m³
